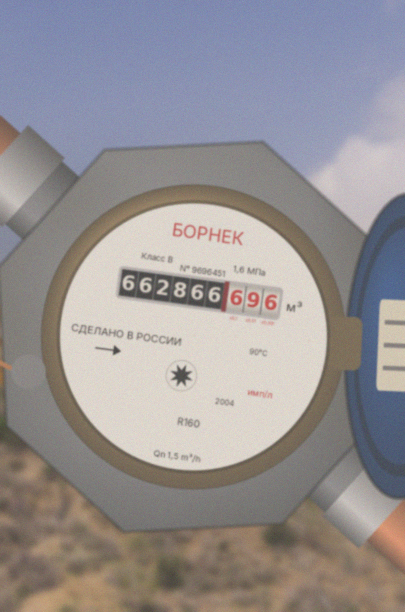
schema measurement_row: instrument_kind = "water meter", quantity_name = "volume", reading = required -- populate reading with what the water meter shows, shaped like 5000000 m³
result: 662866.696 m³
